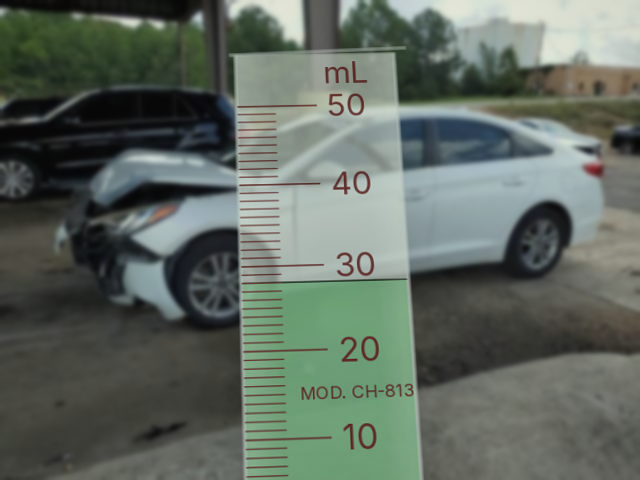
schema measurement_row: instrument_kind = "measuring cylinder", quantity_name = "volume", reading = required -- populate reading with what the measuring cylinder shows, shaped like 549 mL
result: 28 mL
